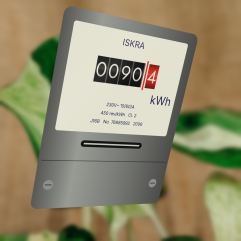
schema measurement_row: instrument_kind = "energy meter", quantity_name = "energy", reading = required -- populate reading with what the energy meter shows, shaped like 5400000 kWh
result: 90.4 kWh
